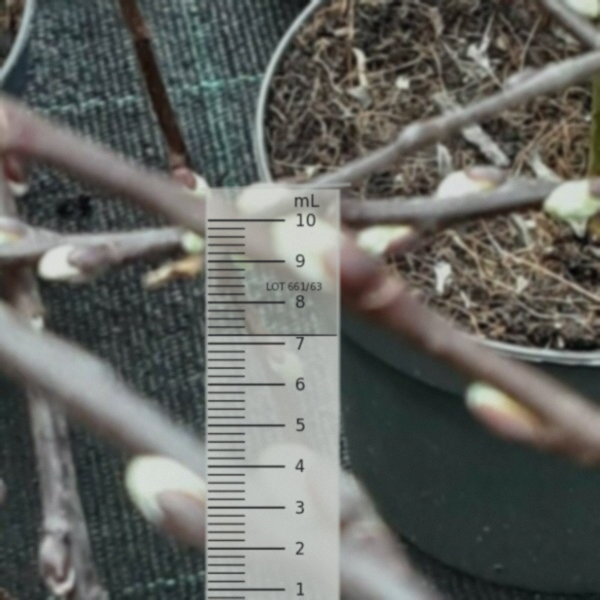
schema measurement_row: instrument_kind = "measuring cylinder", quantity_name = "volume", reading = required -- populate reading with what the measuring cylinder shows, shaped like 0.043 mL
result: 7.2 mL
